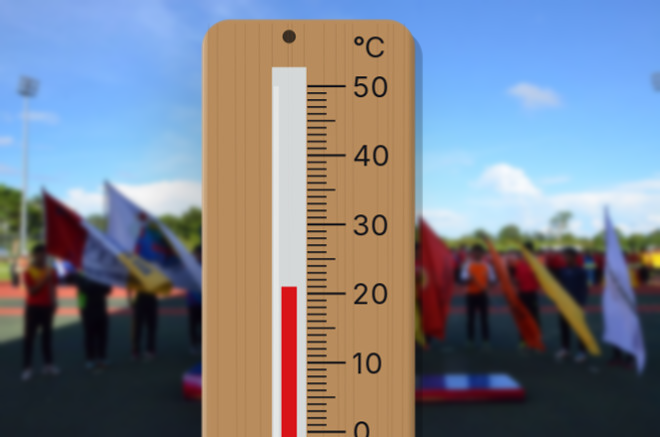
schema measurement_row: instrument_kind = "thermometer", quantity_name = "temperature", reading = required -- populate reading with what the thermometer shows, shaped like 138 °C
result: 21 °C
